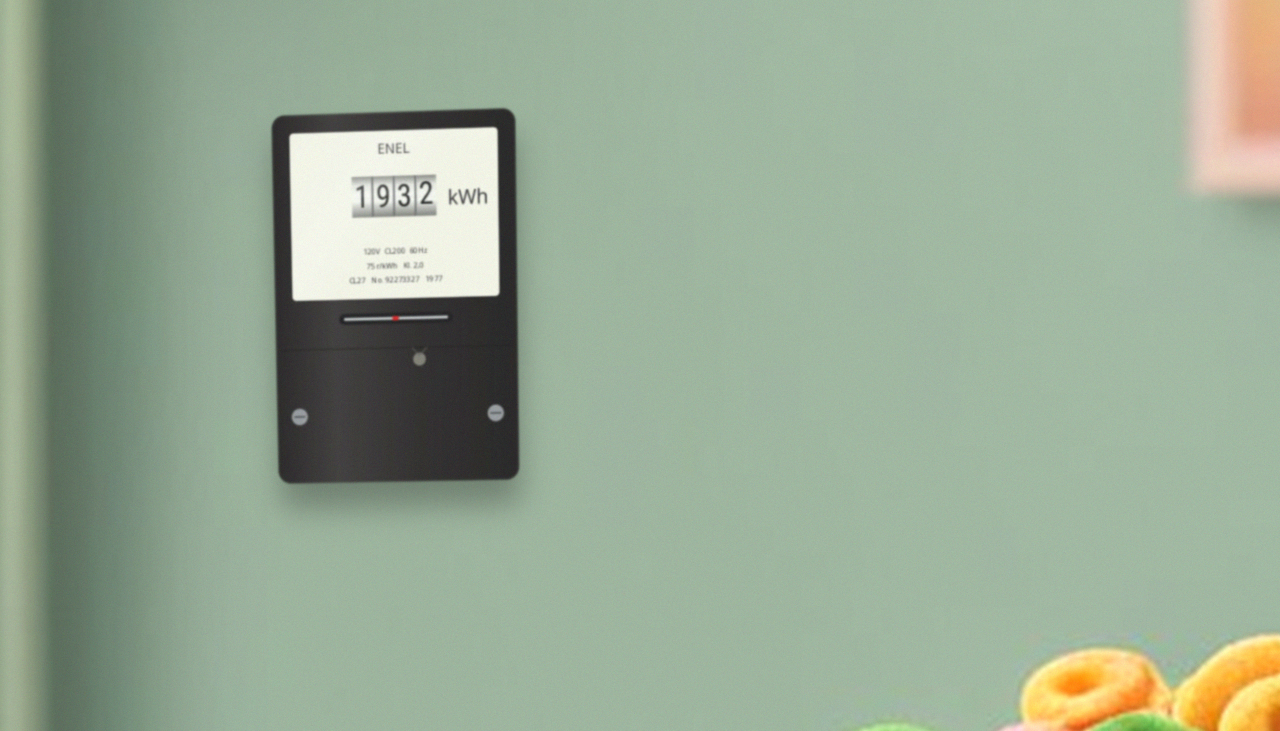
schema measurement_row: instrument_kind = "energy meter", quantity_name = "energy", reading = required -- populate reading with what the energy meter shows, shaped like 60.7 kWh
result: 1932 kWh
